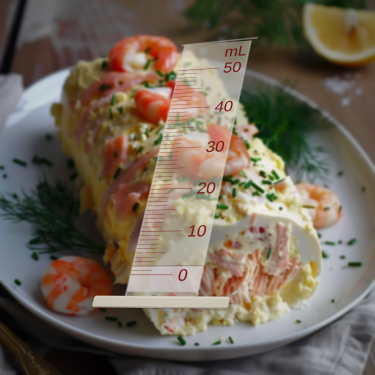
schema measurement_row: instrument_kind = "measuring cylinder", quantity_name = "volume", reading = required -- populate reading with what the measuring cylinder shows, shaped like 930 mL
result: 2 mL
